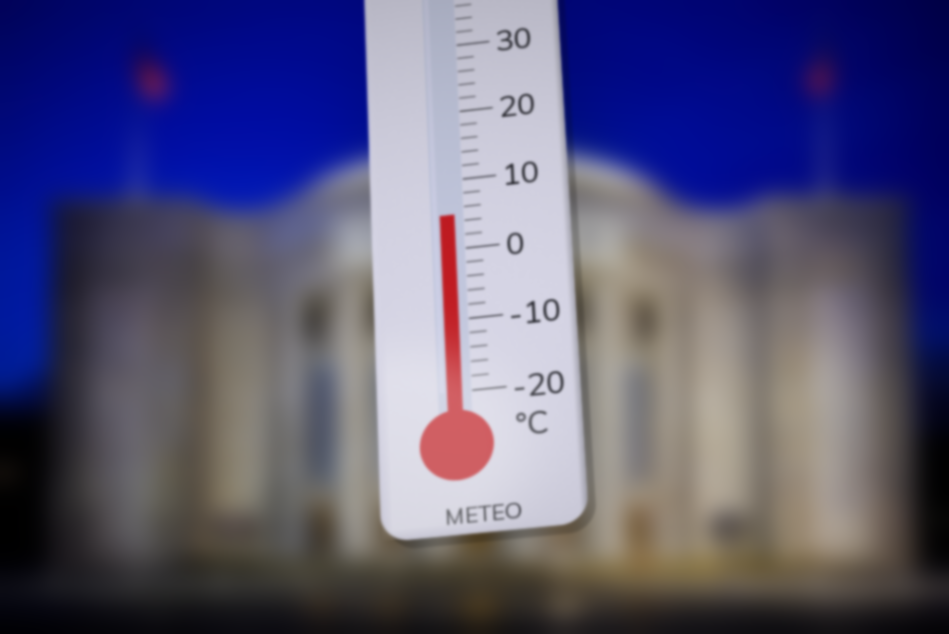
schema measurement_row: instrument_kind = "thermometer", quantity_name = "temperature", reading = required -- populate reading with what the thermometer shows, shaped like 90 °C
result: 5 °C
